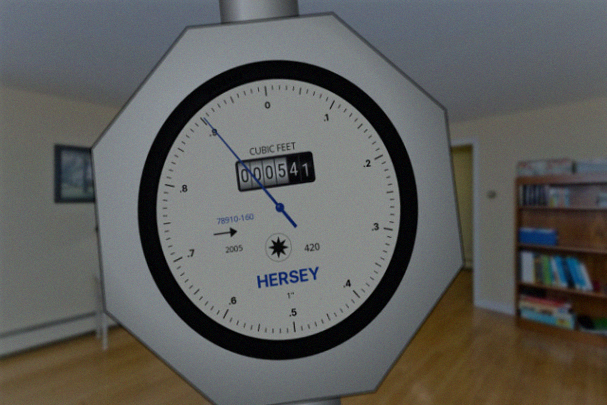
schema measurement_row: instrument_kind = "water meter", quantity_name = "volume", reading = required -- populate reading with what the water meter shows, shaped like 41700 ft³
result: 540.90 ft³
